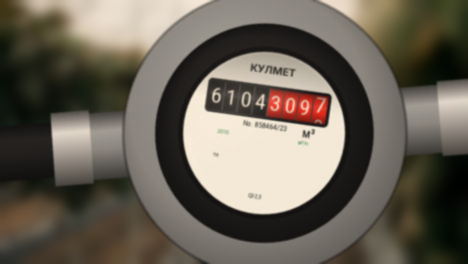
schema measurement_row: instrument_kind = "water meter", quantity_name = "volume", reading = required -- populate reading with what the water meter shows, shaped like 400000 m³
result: 6104.3097 m³
